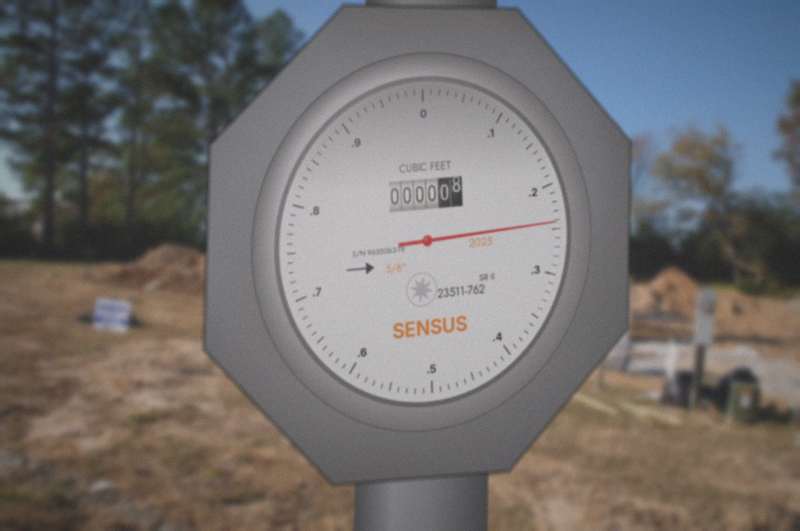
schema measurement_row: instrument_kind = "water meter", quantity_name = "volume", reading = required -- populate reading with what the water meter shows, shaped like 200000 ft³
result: 8.24 ft³
